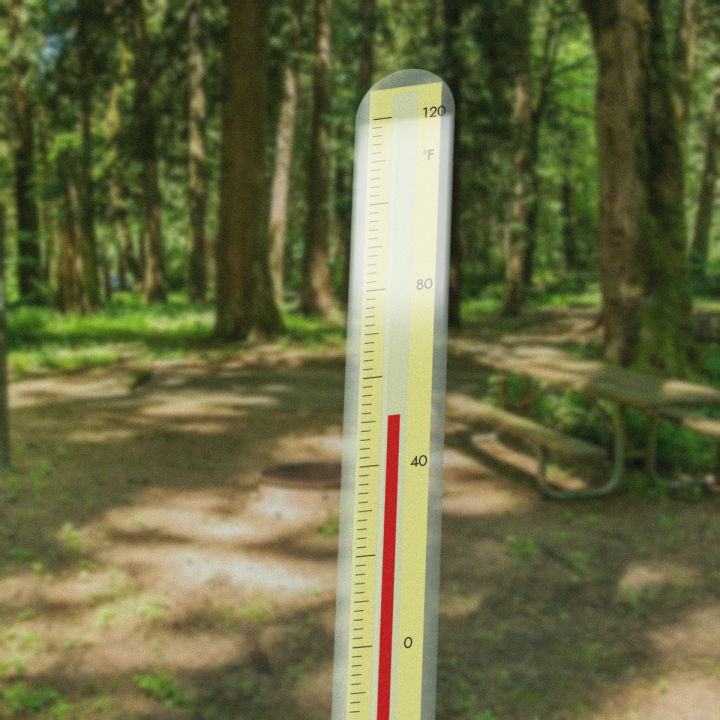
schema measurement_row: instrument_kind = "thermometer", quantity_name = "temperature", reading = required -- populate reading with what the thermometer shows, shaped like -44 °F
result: 51 °F
